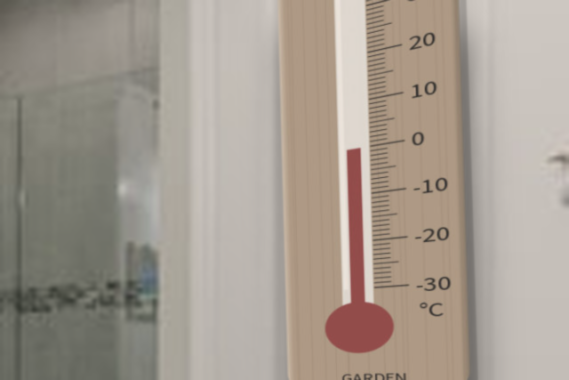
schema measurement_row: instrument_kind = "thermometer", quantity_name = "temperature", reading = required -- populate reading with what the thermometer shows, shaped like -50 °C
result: 0 °C
